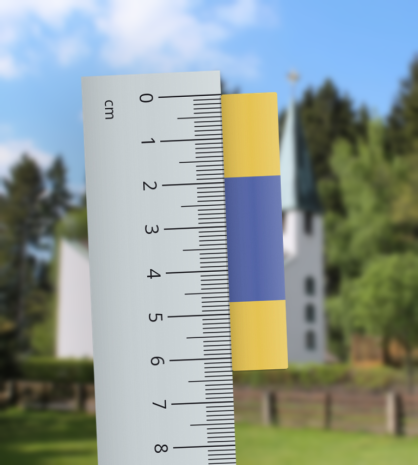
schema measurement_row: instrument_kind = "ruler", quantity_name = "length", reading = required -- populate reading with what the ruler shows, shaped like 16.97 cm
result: 6.3 cm
